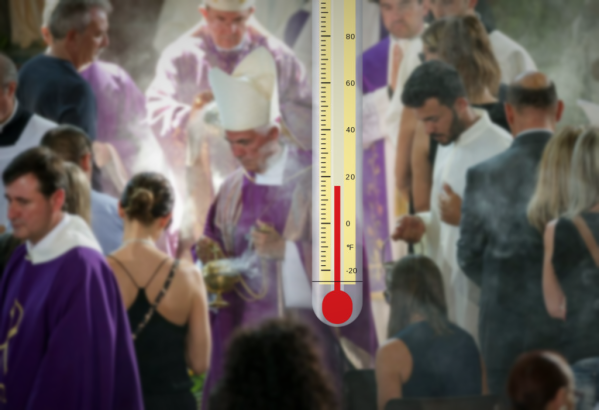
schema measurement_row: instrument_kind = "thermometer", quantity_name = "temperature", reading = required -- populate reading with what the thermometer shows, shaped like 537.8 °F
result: 16 °F
